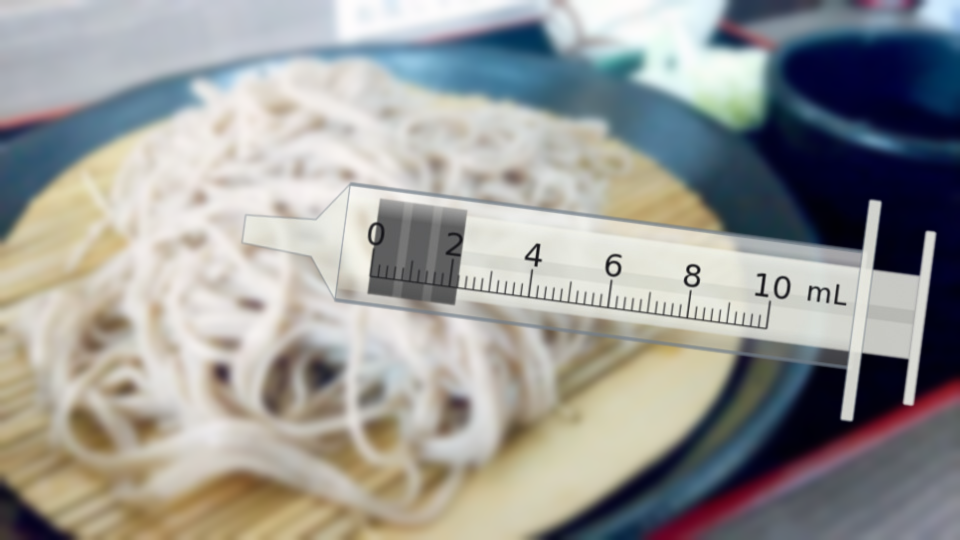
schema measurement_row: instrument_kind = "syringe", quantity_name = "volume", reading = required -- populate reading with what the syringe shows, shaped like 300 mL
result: 0 mL
